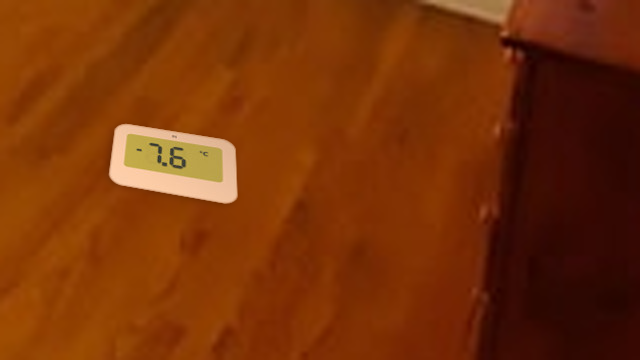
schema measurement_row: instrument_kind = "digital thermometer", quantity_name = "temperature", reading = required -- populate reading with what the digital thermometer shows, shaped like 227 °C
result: -7.6 °C
